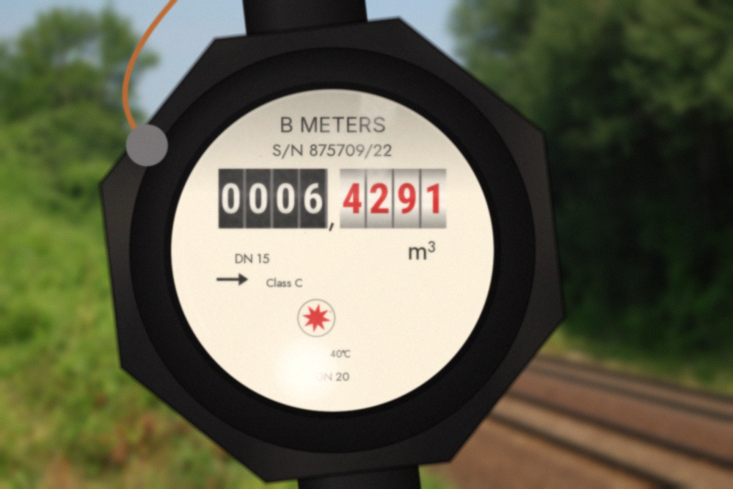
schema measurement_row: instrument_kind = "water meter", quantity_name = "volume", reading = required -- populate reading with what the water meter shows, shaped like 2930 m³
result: 6.4291 m³
